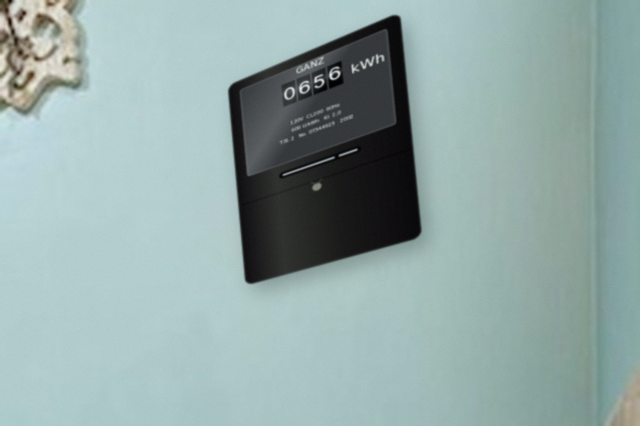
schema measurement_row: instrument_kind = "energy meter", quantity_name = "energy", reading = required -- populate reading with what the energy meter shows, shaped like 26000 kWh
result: 656 kWh
